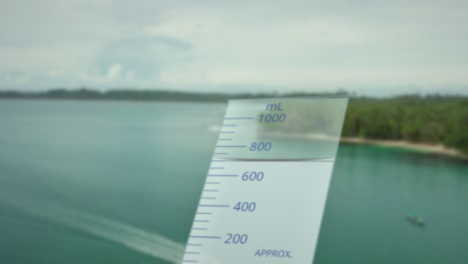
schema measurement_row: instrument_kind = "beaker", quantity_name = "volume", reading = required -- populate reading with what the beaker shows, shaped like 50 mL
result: 700 mL
